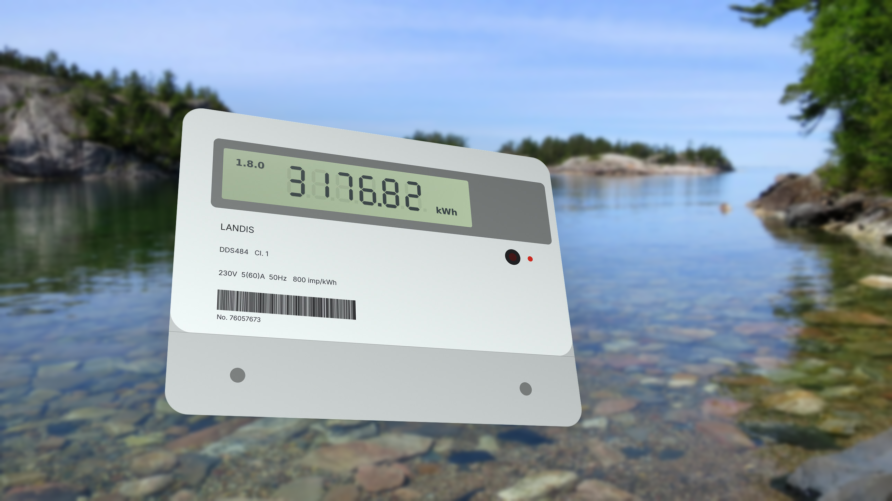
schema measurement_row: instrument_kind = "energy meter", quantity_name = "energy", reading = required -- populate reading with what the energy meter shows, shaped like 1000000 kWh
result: 3176.82 kWh
